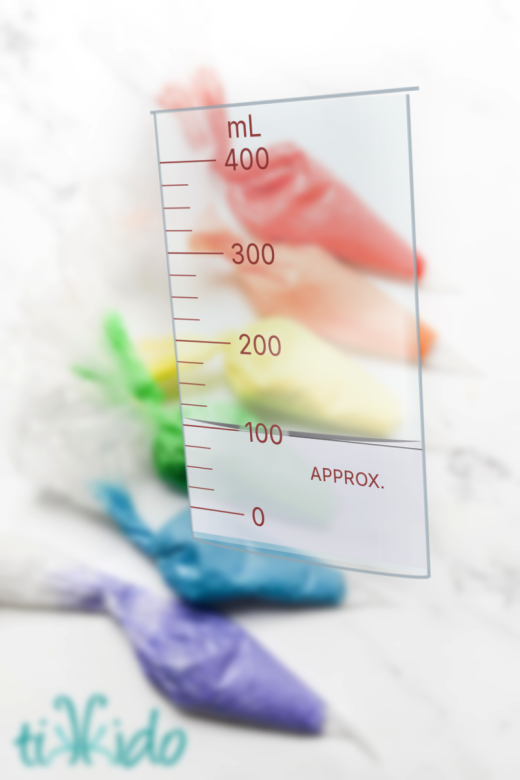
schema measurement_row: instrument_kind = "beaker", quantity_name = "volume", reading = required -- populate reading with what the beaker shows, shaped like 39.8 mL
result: 100 mL
